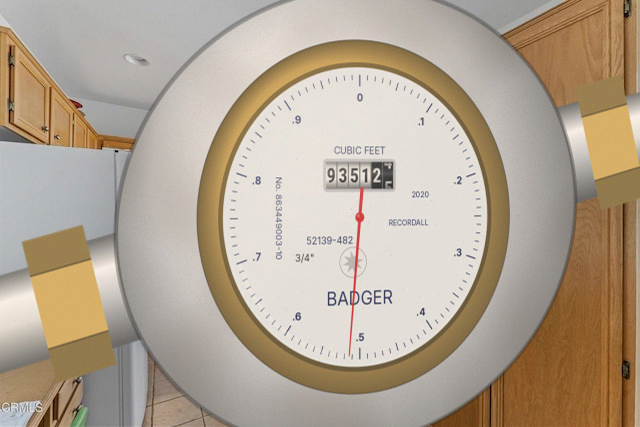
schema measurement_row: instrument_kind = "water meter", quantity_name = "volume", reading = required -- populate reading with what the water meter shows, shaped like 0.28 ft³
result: 935124.51 ft³
